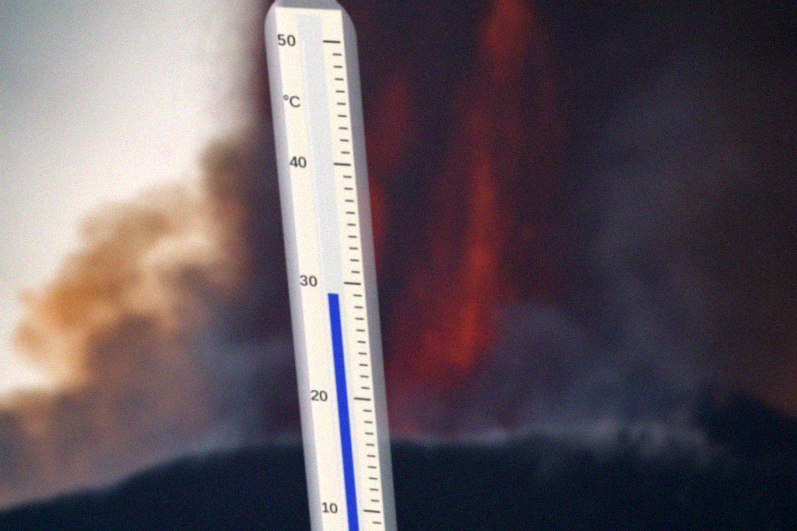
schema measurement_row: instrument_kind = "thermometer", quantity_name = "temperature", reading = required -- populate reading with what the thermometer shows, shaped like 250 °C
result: 29 °C
